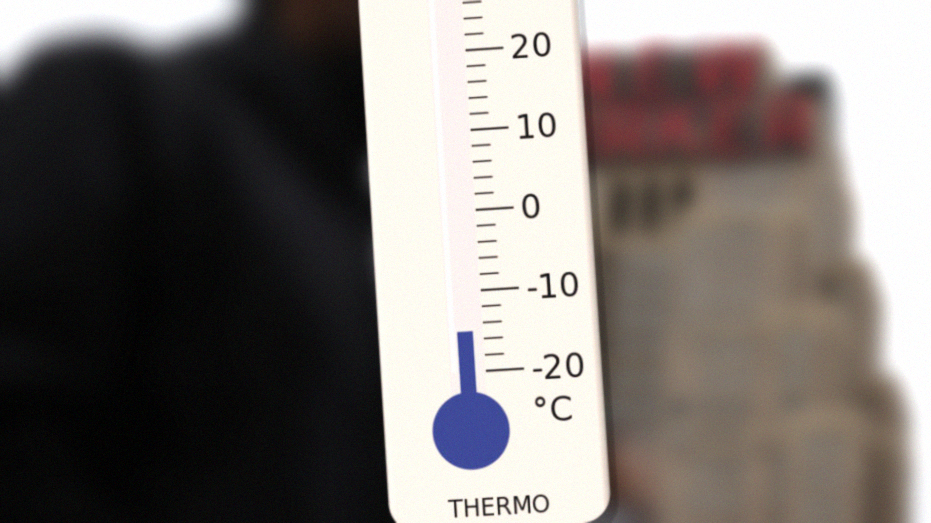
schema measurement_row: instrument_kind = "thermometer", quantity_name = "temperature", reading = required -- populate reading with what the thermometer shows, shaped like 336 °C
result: -15 °C
